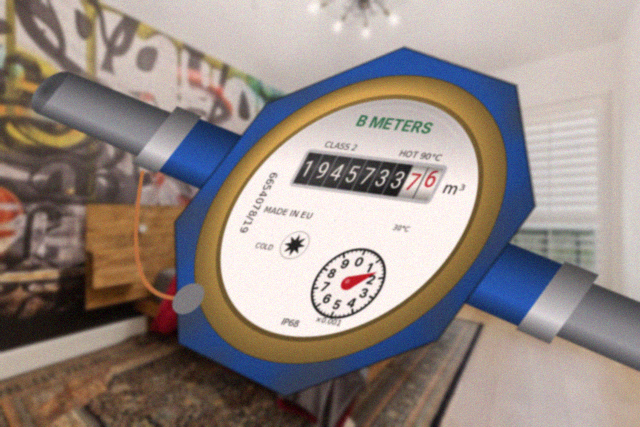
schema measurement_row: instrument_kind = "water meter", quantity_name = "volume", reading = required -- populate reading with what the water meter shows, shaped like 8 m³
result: 1945733.761 m³
